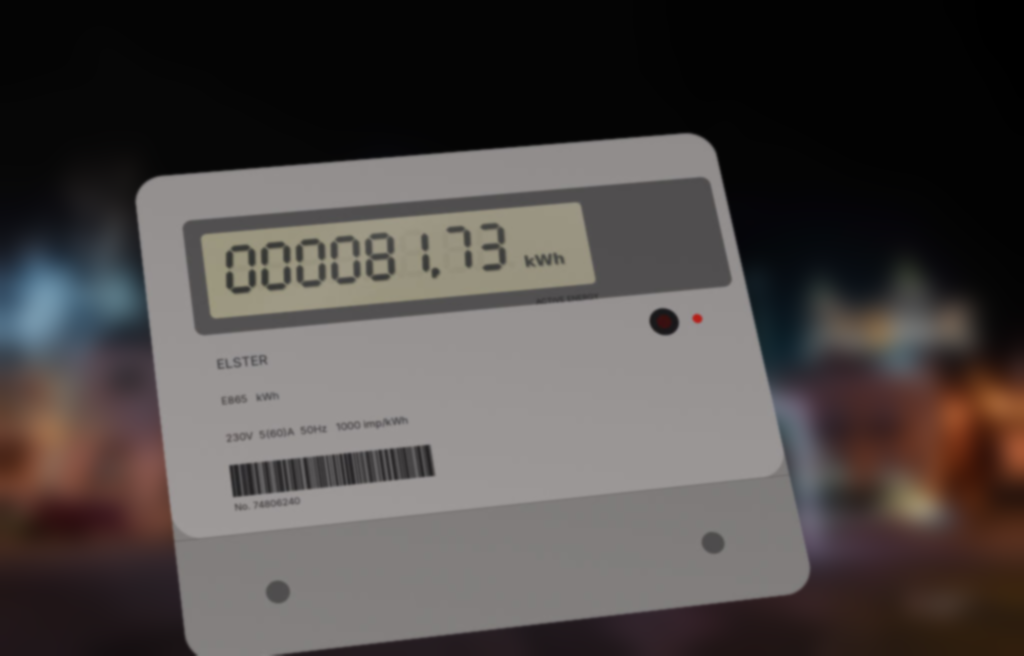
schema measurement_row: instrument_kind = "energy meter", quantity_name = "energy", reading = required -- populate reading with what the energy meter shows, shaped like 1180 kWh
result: 81.73 kWh
